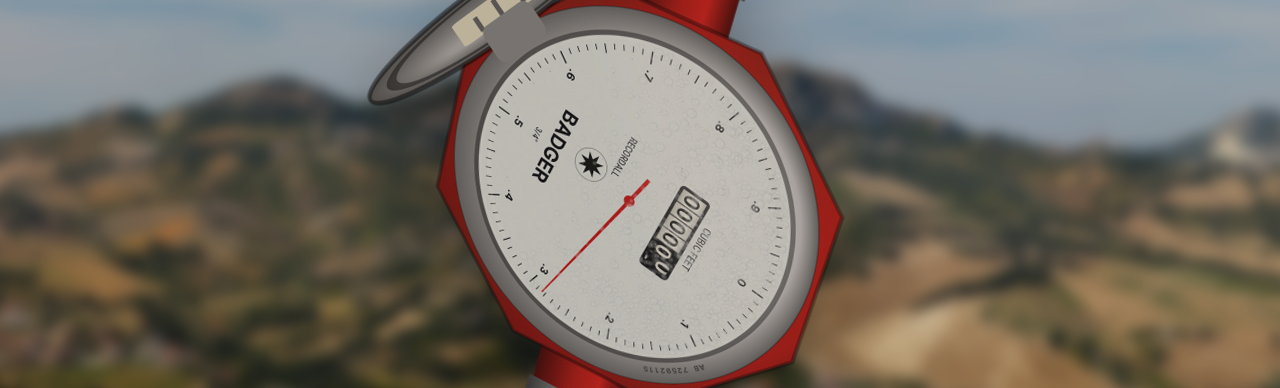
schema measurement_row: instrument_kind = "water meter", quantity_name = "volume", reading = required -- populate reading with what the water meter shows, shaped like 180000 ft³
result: 0.28 ft³
